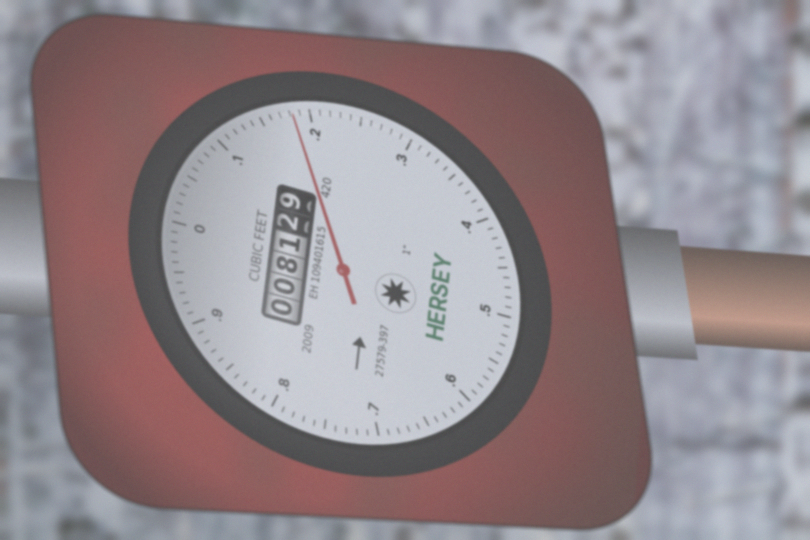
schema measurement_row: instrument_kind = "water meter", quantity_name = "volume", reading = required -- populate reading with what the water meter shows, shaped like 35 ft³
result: 8129.18 ft³
